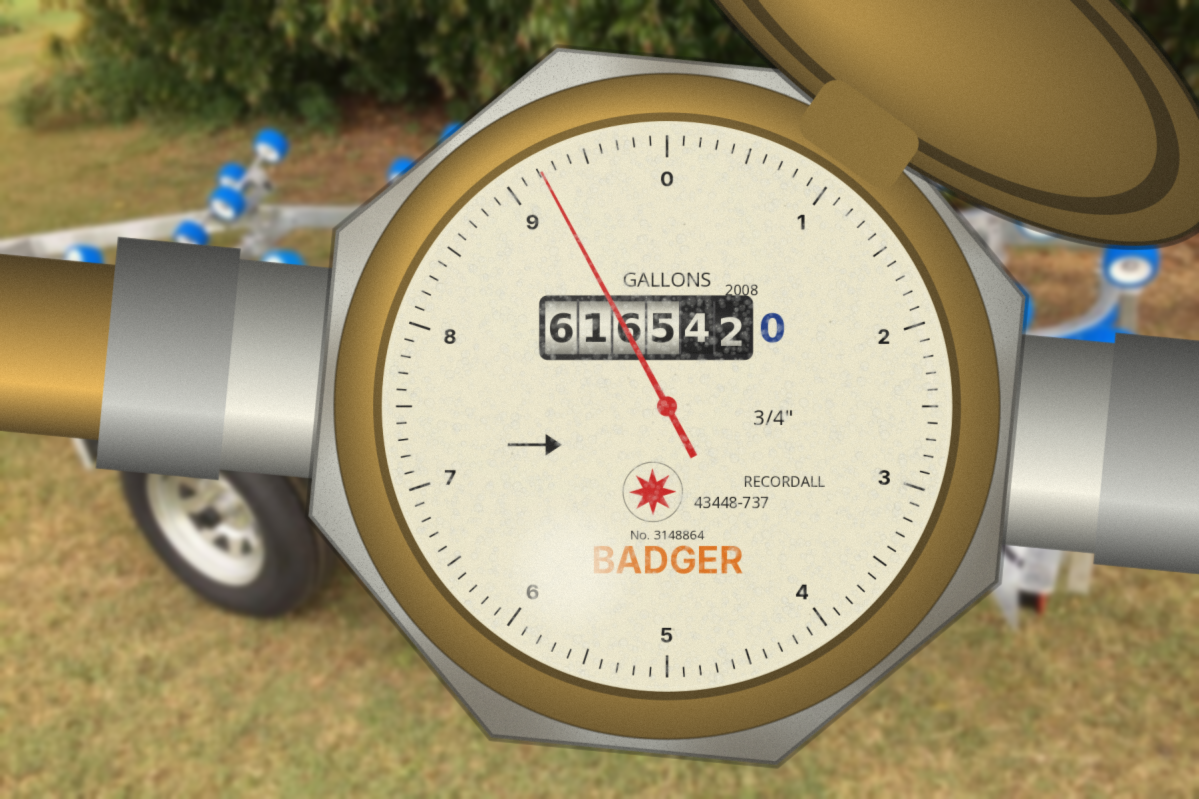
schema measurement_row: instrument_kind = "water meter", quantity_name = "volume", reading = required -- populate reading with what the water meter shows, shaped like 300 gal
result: 6165419.2 gal
